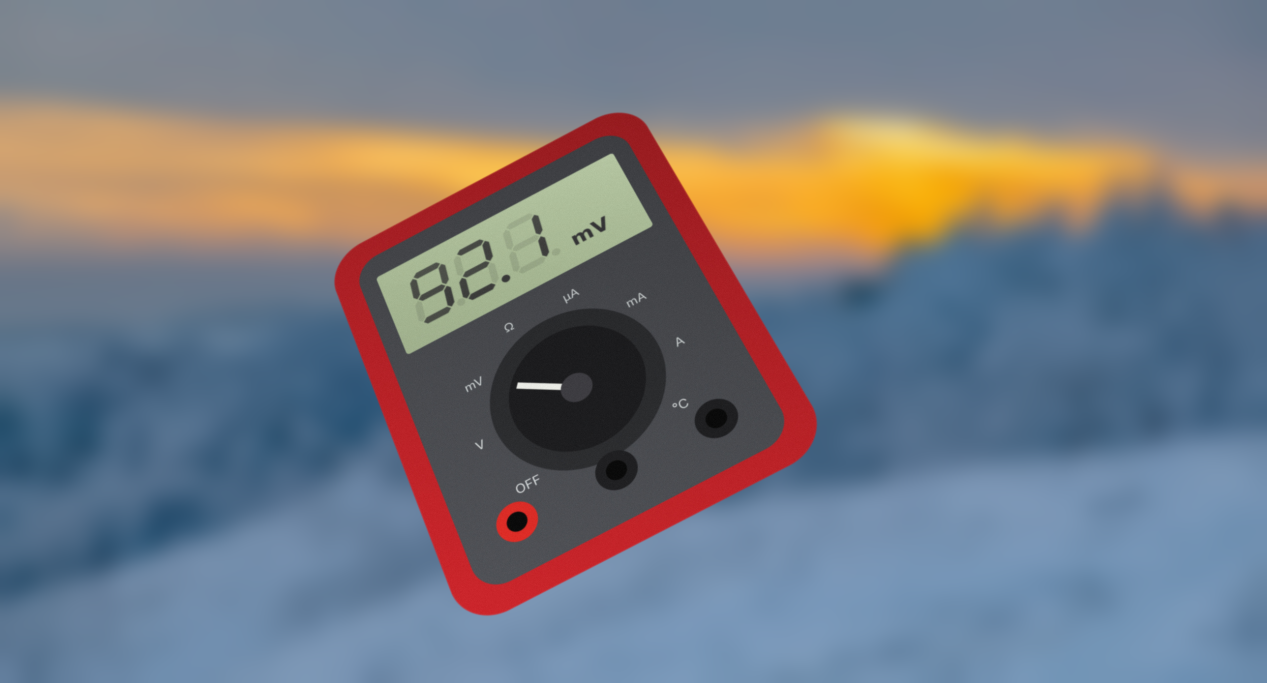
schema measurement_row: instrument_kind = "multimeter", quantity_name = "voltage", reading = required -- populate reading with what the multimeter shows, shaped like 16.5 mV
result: 92.1 mV
